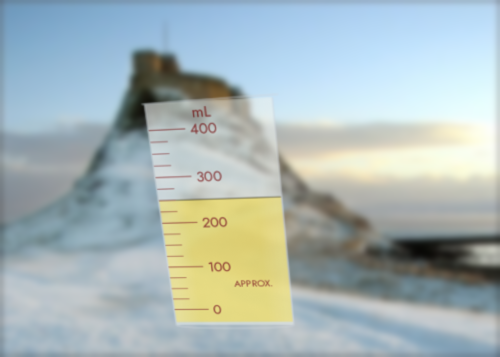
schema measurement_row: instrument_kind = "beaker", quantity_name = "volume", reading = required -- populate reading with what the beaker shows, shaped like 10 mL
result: 250 mL
